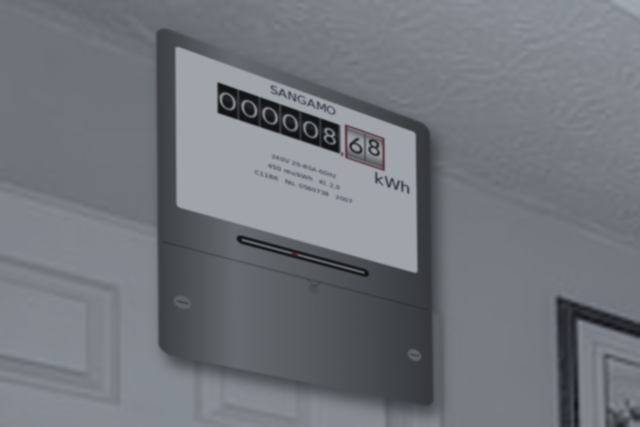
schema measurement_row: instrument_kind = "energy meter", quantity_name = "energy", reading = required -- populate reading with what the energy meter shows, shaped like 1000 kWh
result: 8.68 kWh
